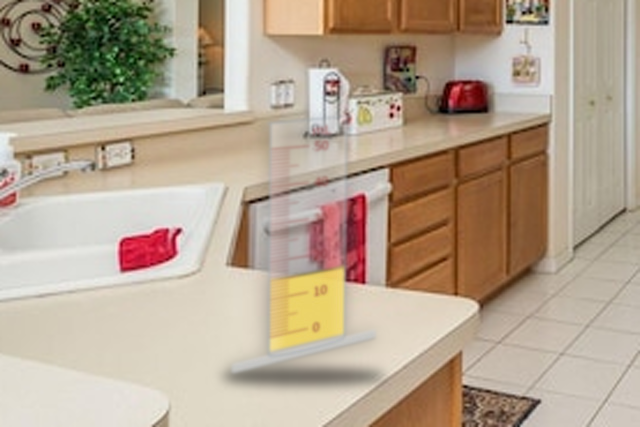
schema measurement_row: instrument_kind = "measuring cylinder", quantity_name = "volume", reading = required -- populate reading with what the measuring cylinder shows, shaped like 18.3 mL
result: 15 mL
